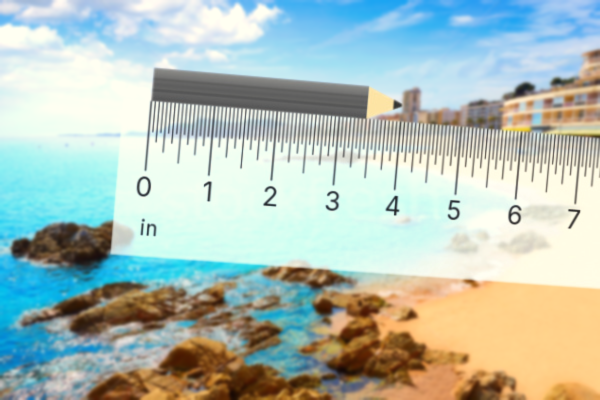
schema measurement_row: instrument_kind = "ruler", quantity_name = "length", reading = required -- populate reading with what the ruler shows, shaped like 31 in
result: 4 in
